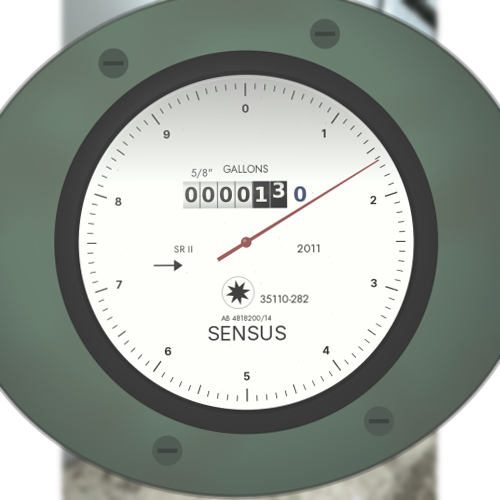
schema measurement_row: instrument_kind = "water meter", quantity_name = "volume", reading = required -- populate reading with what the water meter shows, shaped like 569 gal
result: 131.6 gal
